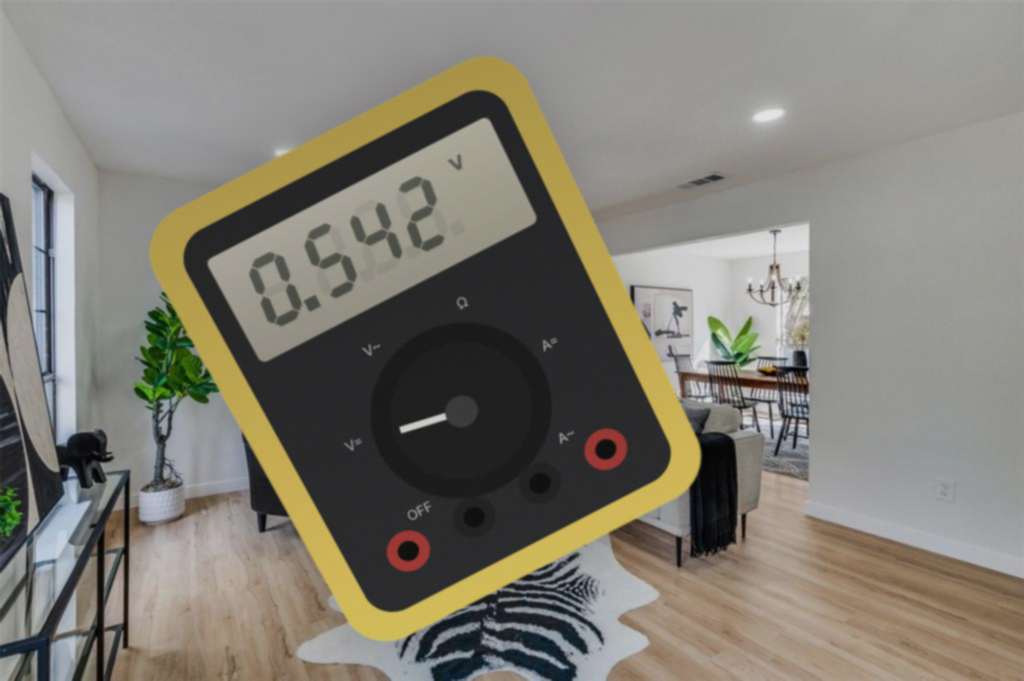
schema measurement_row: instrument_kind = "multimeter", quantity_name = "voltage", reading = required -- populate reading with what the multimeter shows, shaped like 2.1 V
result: 0.542 V
